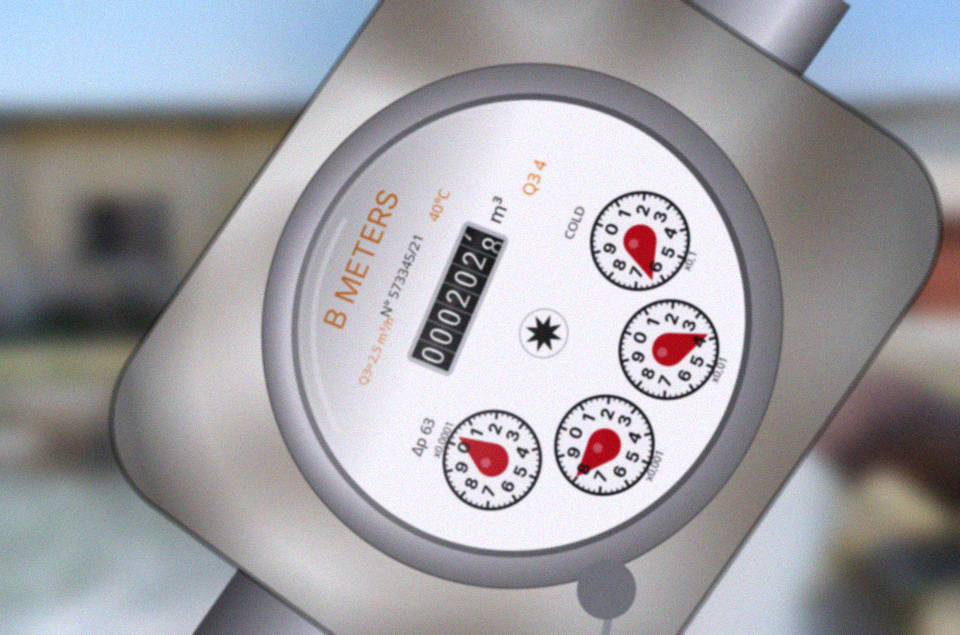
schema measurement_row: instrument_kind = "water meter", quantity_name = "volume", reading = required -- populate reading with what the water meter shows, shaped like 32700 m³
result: 2027.6380 m³
